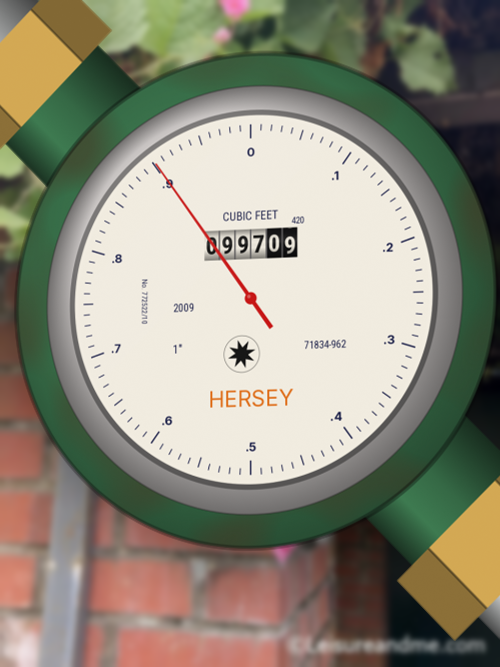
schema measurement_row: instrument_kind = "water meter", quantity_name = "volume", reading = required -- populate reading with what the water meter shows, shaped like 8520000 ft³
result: 99708.90 ft³
